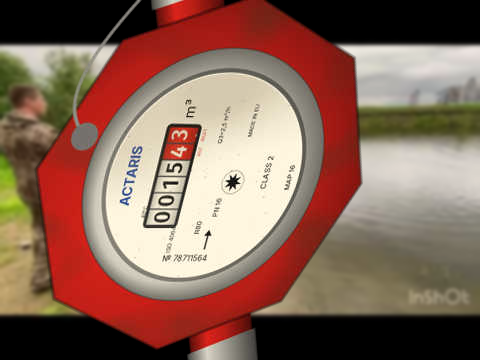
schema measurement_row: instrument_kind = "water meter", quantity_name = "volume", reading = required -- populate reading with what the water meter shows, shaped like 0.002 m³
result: 15.43 m³
